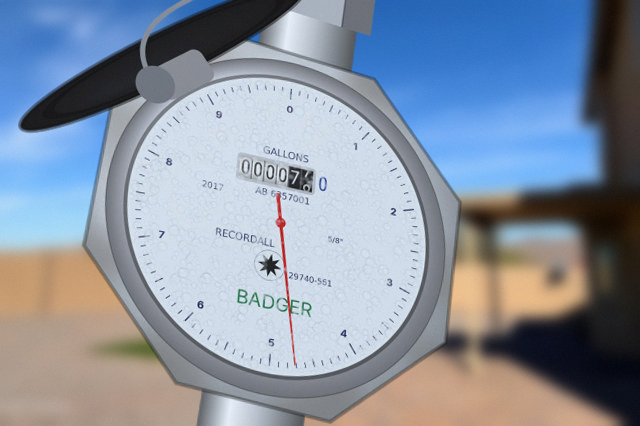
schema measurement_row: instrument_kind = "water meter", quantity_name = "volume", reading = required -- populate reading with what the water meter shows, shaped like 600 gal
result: 774.7 gal
